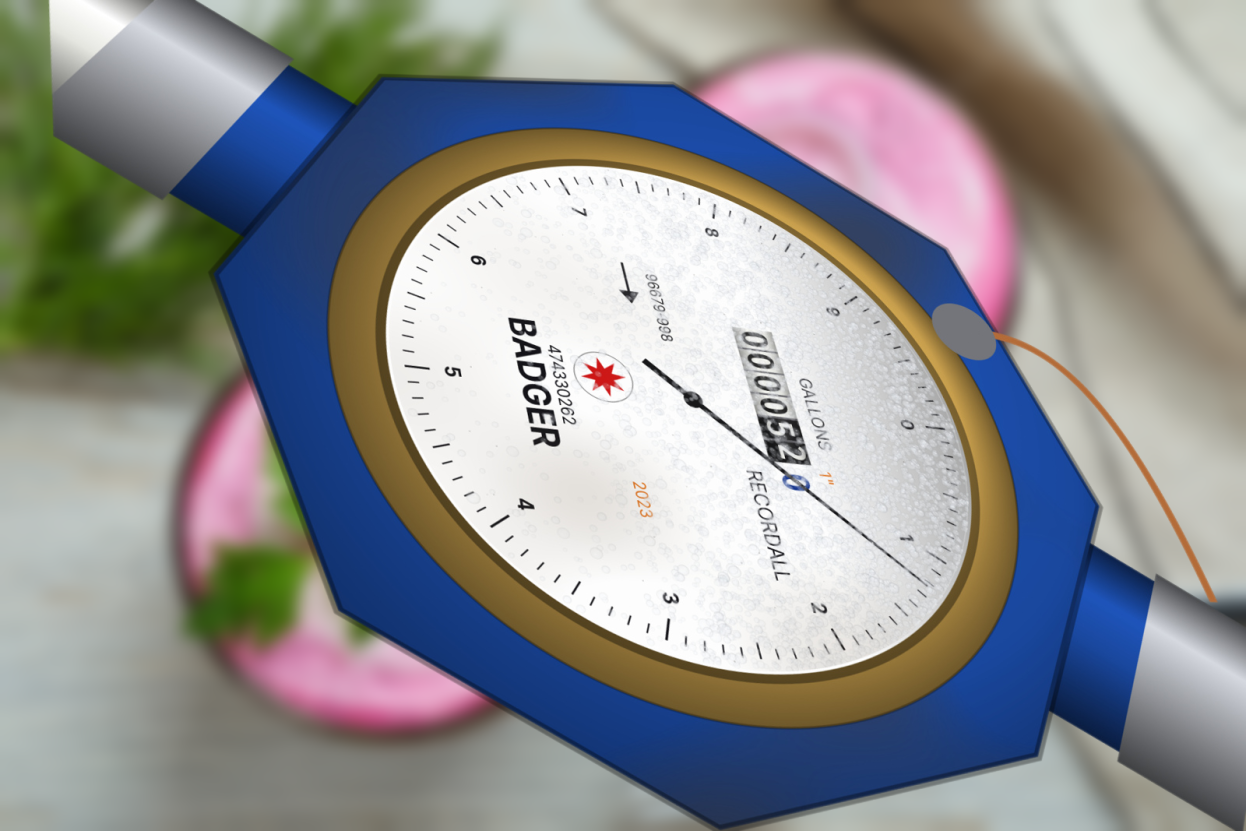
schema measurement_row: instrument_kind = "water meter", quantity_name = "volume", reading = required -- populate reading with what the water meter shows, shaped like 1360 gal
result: 521.2 gal
